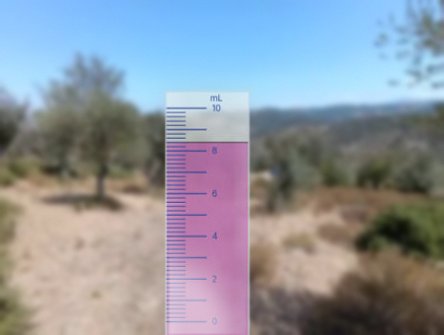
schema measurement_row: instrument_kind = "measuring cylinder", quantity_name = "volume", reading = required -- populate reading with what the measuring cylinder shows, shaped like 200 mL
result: 8.4 mL
